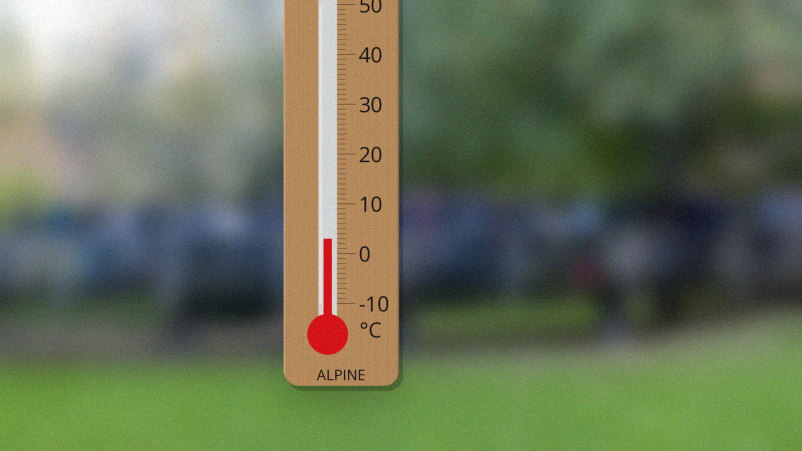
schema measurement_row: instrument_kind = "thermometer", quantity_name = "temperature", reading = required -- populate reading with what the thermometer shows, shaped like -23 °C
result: 3 °C
